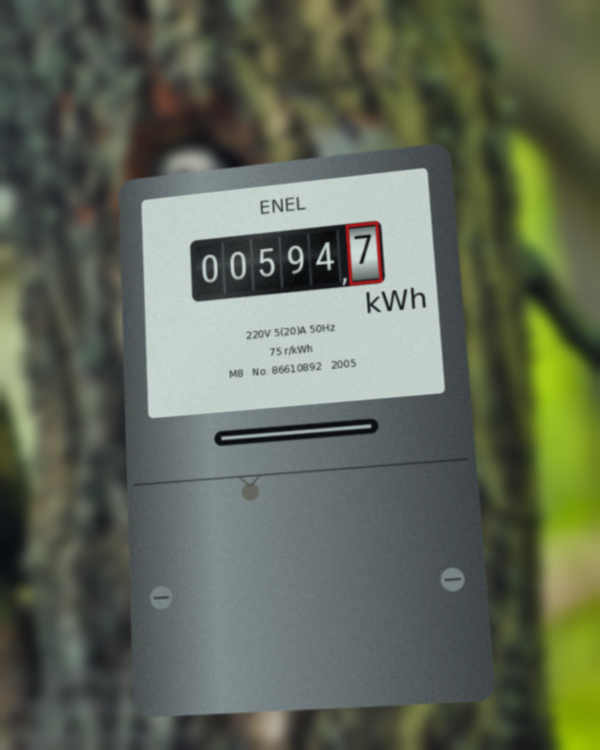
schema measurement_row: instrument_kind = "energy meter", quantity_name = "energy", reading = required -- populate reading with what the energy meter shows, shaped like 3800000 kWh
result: 594.7 kWh
